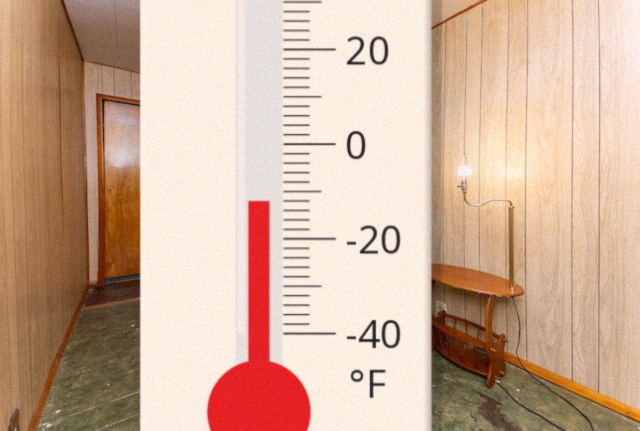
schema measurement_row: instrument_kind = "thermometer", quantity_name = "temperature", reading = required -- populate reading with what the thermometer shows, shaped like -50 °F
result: -12 °F
